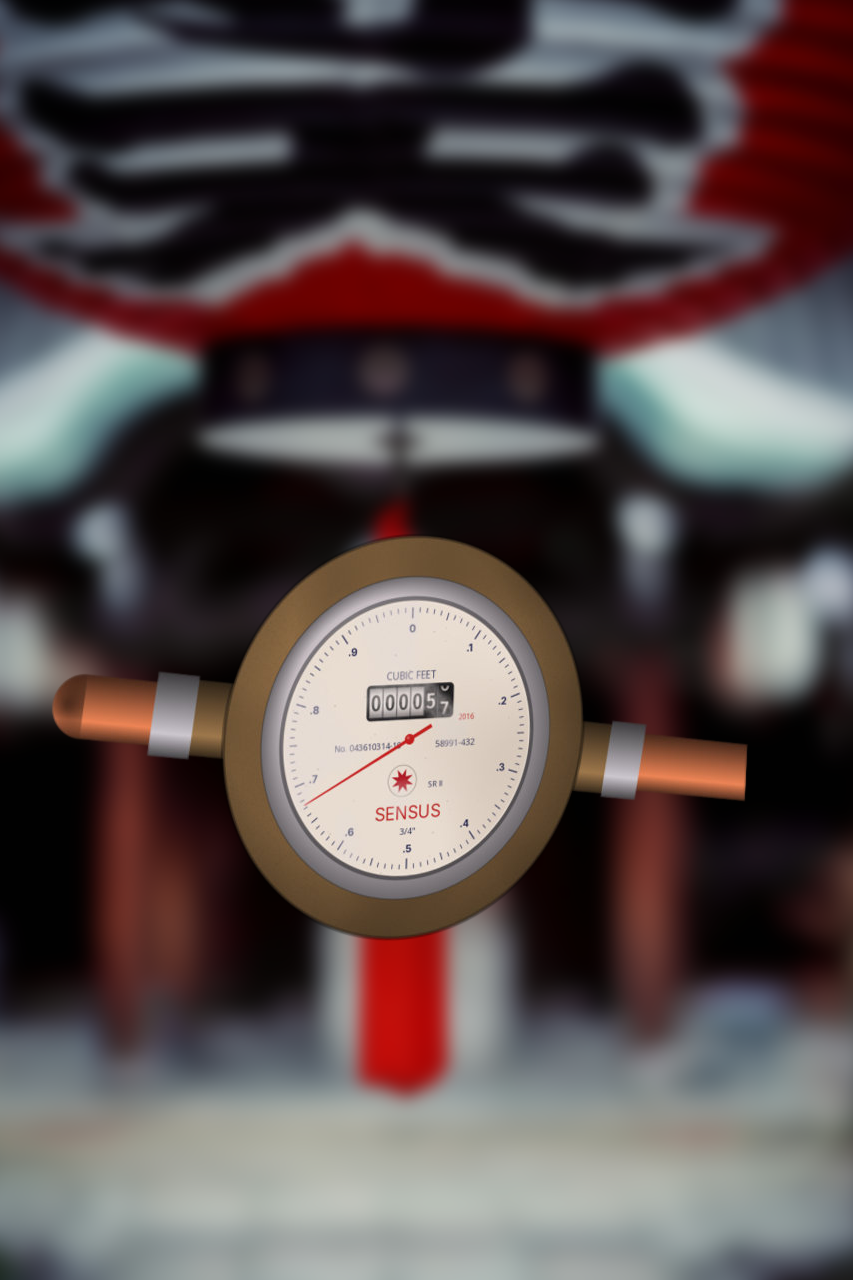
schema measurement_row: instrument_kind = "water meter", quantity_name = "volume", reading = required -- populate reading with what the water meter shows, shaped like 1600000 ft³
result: 56.67 ft³
